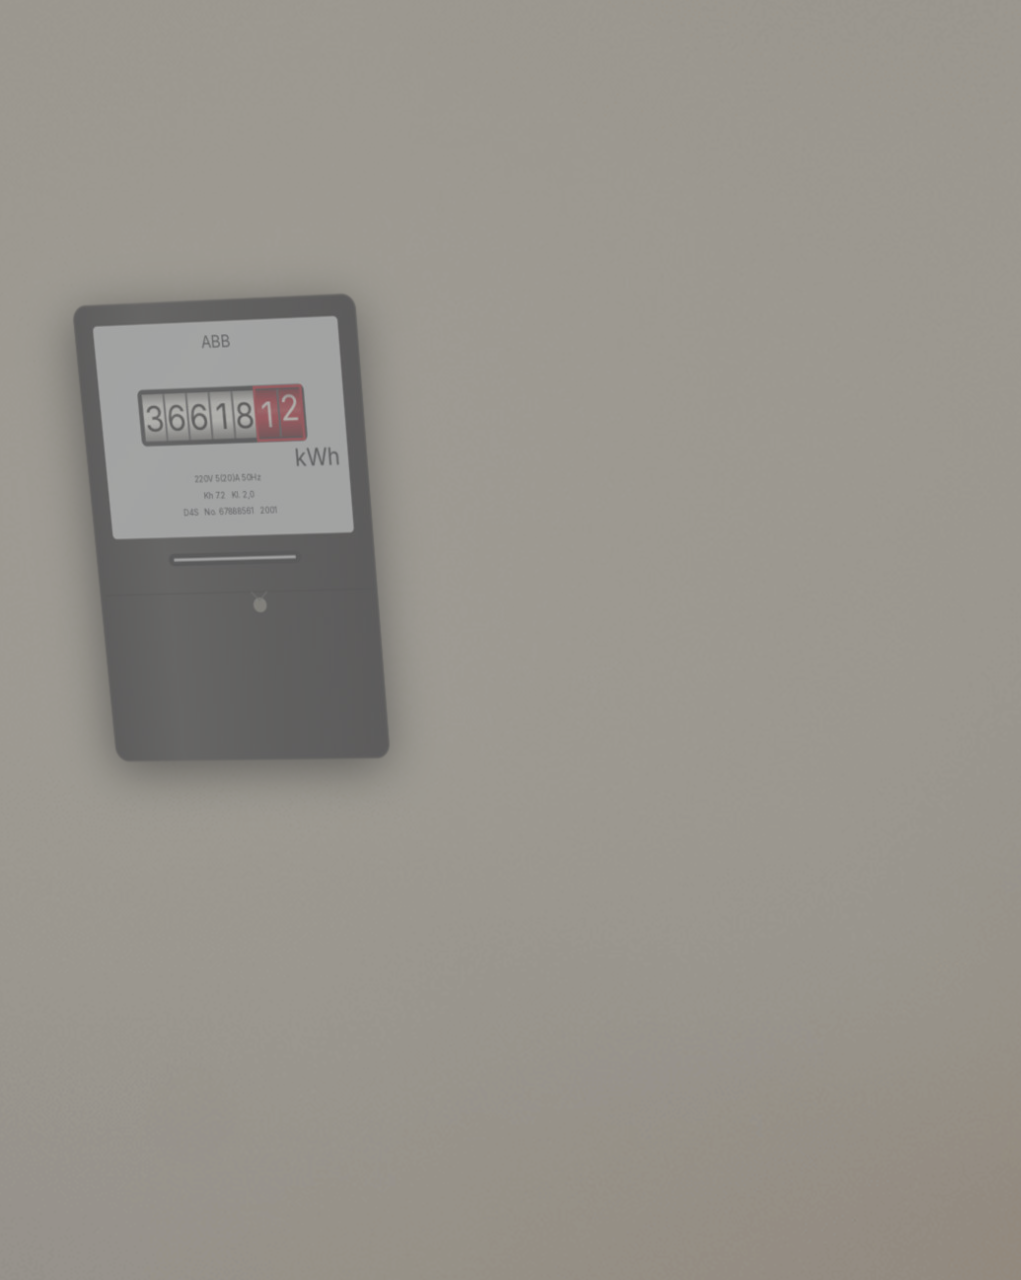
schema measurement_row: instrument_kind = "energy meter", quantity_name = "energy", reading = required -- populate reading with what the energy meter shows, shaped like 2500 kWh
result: 36618.12 kWh
